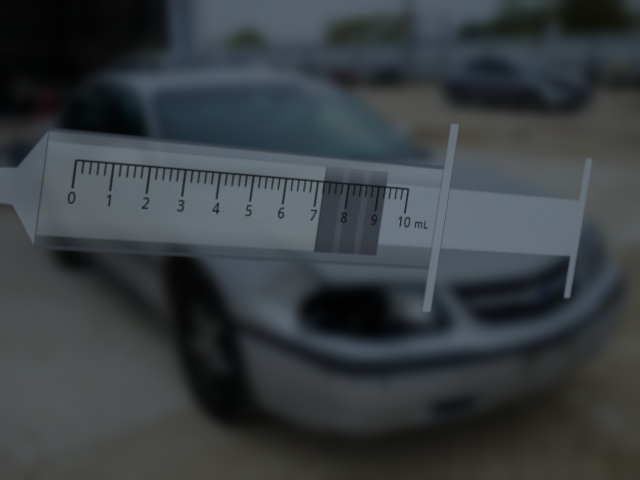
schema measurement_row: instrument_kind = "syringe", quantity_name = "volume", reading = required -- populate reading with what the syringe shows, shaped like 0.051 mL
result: 7.2 mL
